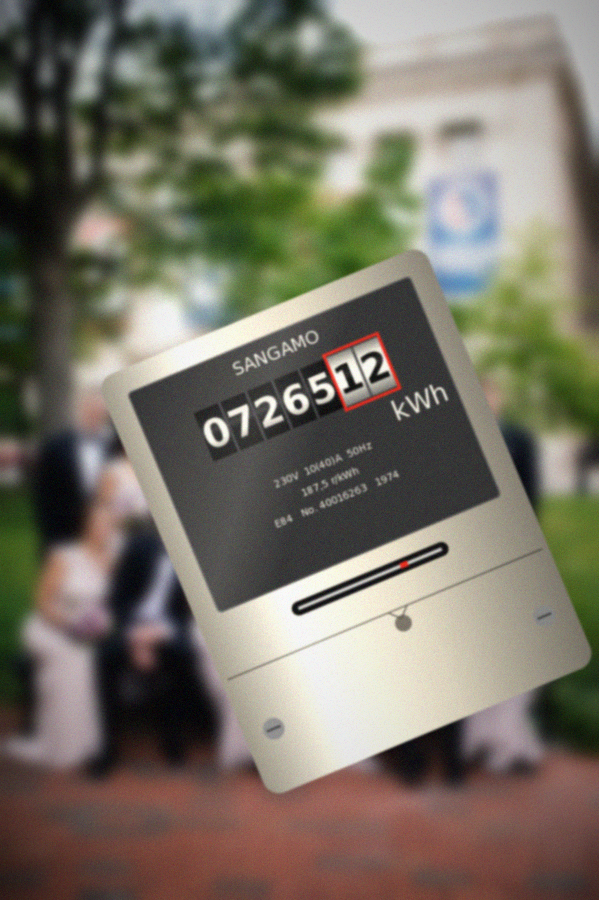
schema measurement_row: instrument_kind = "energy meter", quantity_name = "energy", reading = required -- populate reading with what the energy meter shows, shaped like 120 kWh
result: 7265.12 kWh
